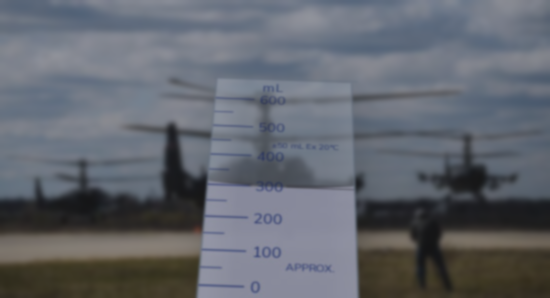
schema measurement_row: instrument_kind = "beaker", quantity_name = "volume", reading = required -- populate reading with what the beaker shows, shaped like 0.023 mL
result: 300 mL
